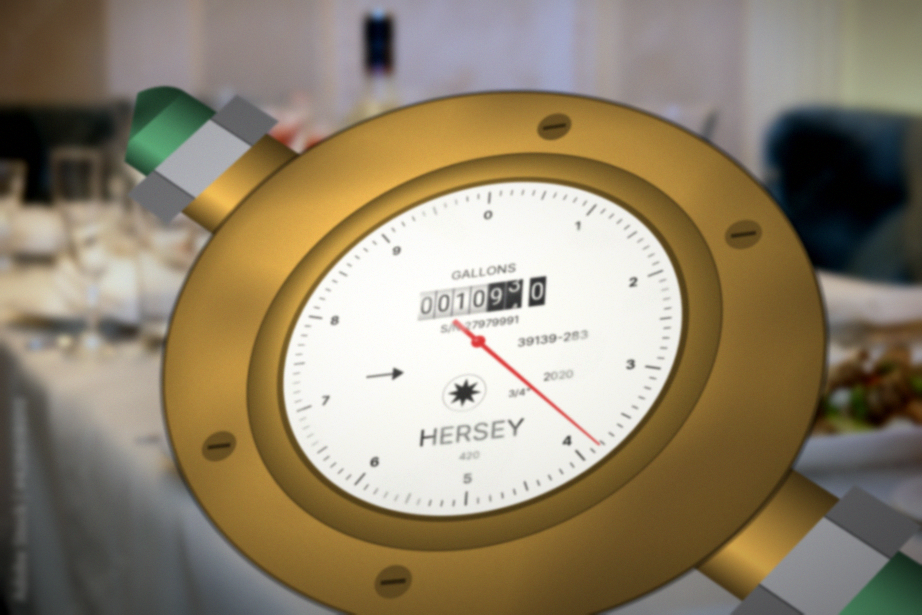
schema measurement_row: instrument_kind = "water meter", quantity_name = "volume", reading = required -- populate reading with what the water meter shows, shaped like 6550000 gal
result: 10933.8 gal
